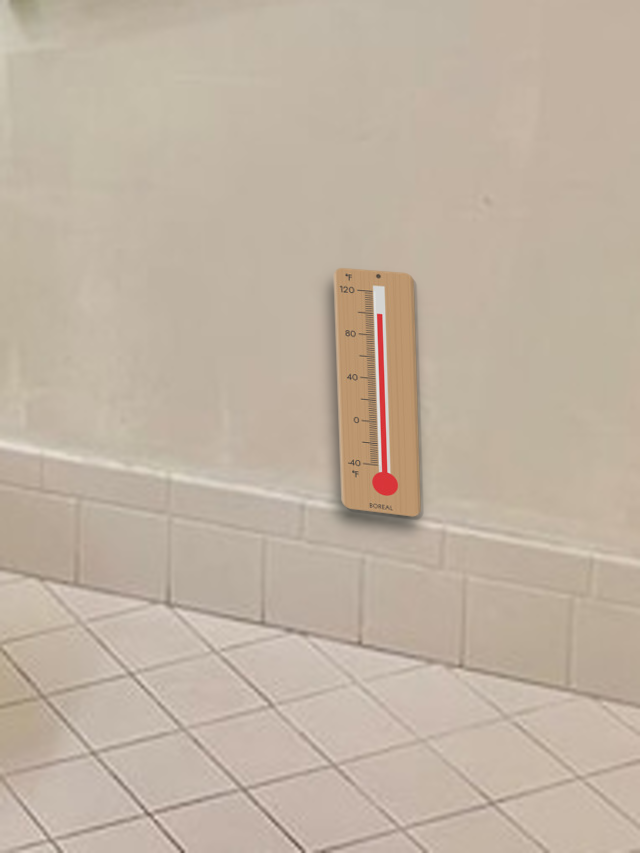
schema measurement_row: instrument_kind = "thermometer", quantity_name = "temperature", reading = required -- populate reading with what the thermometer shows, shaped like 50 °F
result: 100 °F
